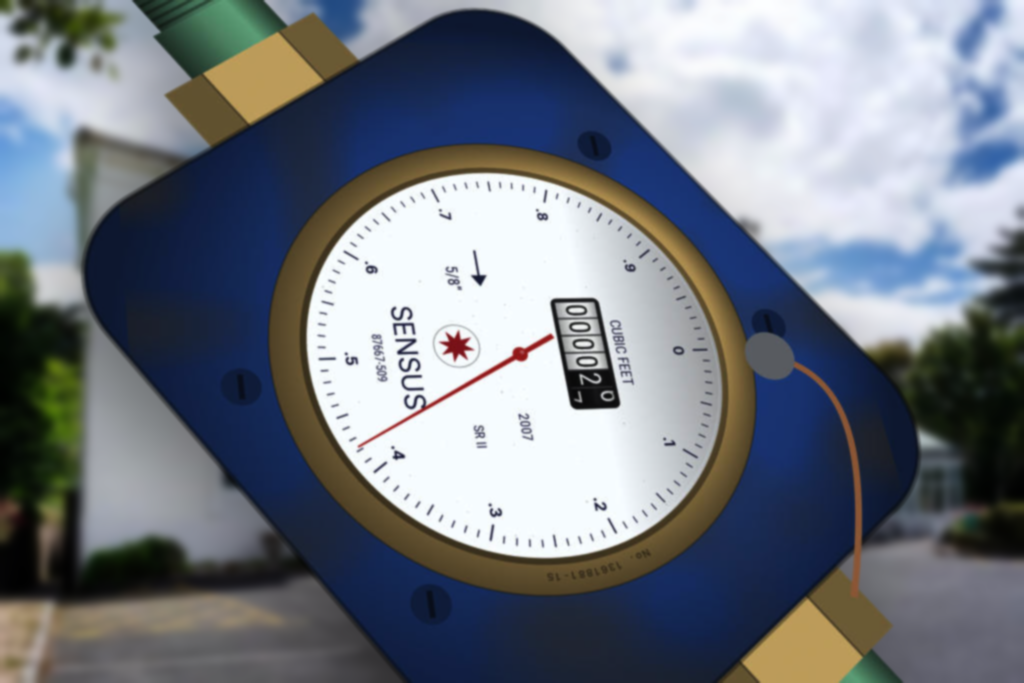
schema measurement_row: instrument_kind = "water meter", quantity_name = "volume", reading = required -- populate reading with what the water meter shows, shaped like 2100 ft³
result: 26.42 ft³
